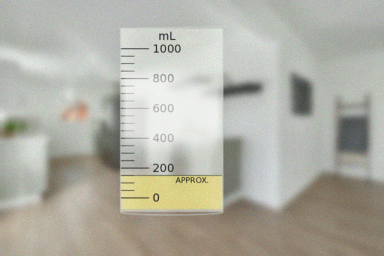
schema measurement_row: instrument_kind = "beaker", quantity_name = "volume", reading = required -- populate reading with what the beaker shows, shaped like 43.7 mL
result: 150 mL
